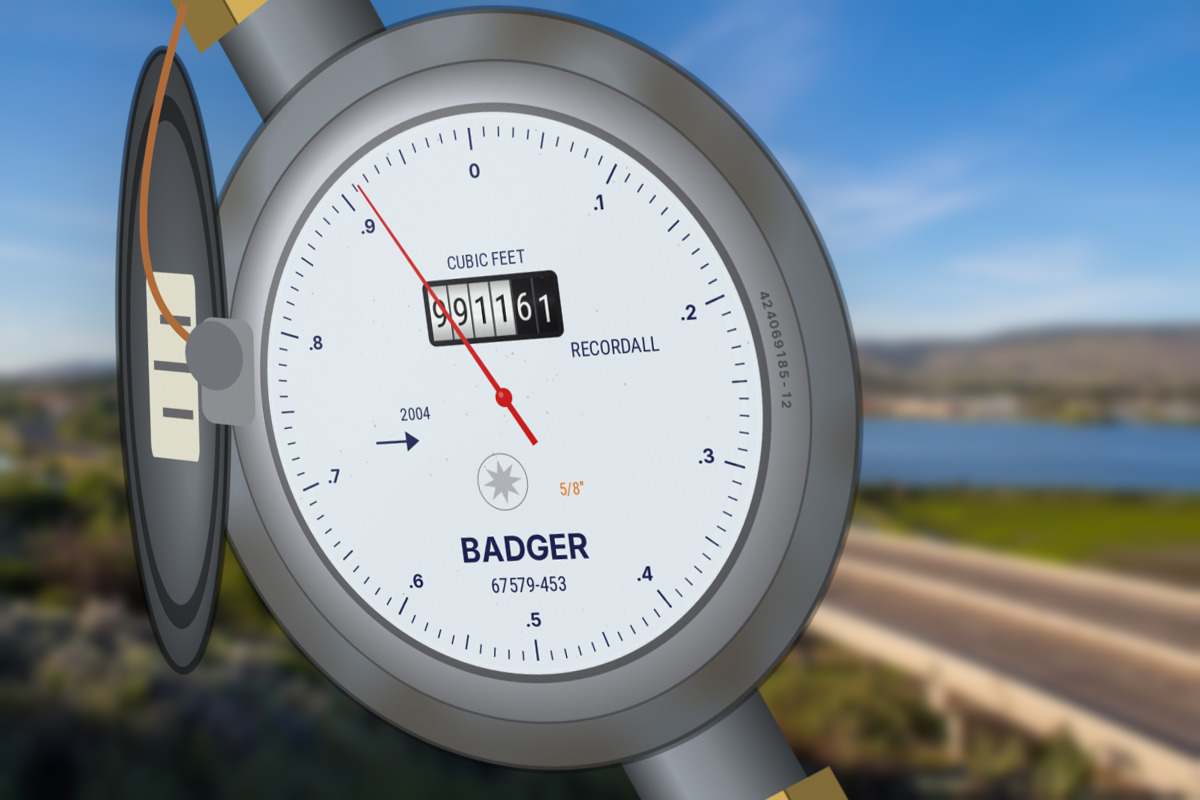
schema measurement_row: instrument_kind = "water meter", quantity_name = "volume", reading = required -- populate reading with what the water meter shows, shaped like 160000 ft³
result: 991160.91 ft³
